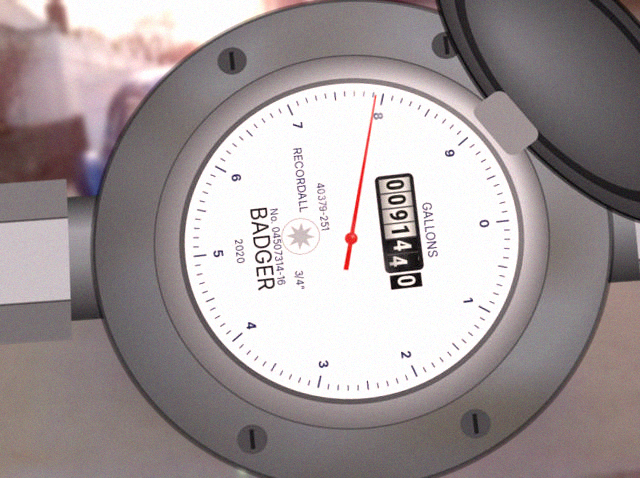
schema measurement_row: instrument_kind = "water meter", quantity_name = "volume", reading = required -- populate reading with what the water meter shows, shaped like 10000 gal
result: 91437.9 gal
